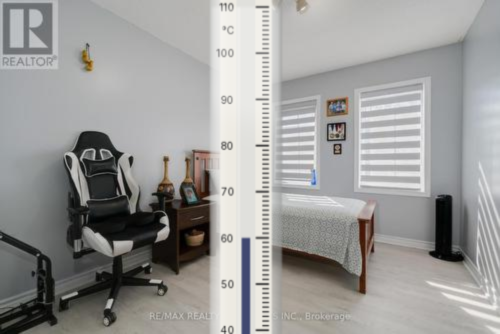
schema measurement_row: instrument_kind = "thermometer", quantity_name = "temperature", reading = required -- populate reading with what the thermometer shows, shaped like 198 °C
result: 60 °C
